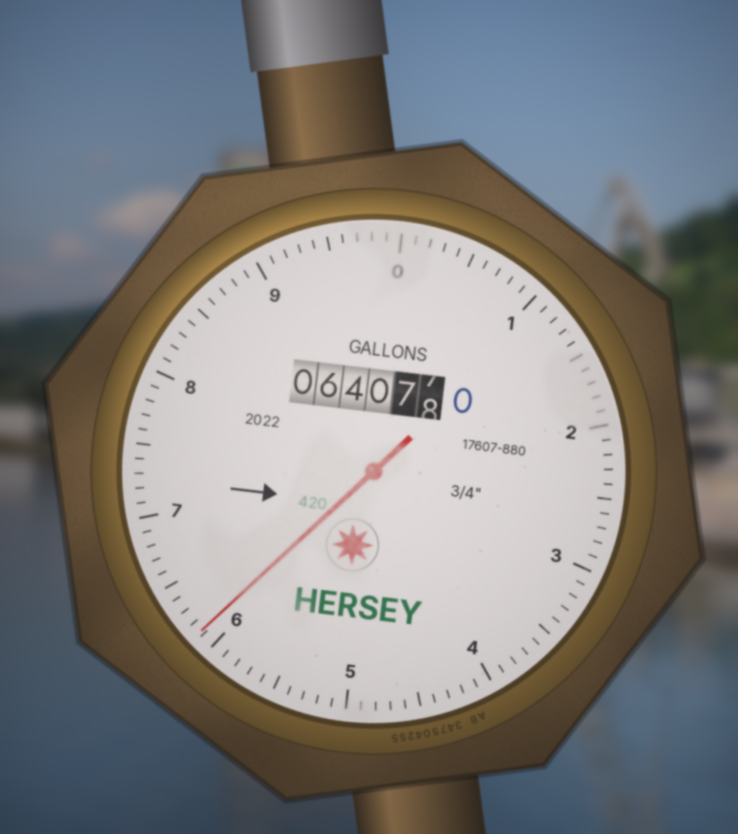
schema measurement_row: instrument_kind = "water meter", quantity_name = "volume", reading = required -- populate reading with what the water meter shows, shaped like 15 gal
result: 640776.1 gal
